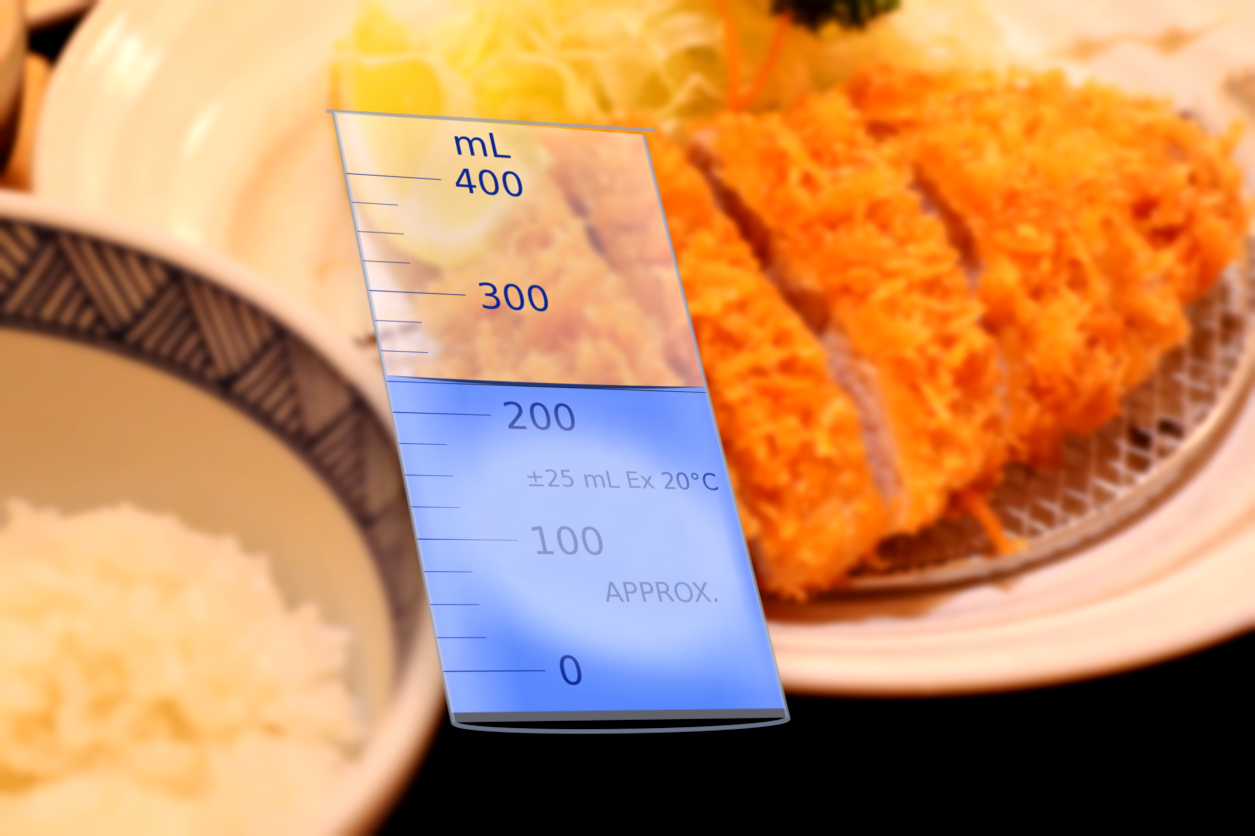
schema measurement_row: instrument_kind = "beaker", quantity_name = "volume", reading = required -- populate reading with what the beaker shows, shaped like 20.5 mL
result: 225 mL
